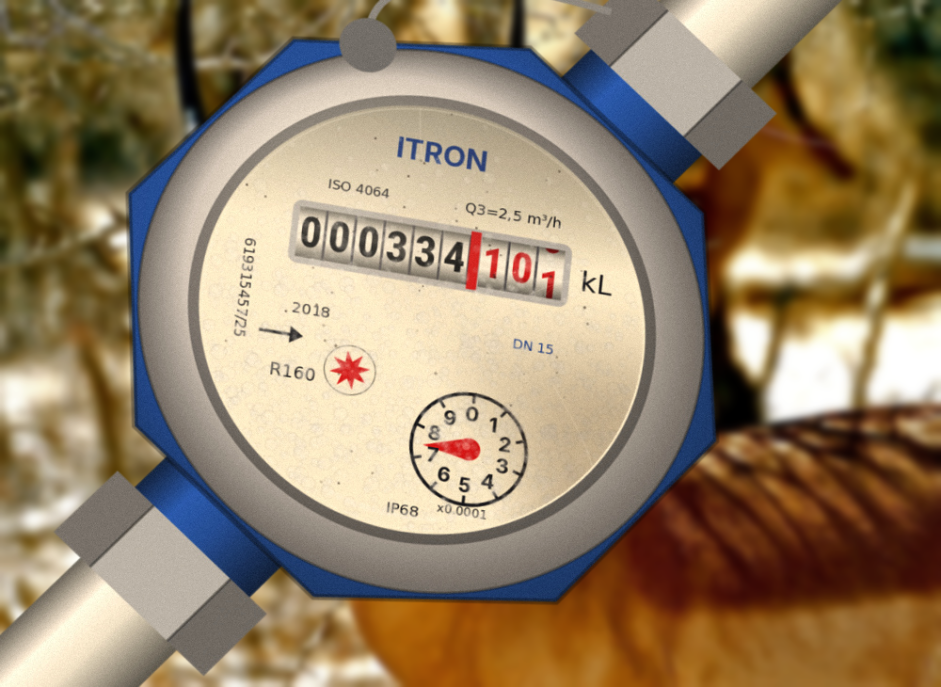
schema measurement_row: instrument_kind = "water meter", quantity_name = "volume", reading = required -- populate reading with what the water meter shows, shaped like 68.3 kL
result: 334.1007 kL
